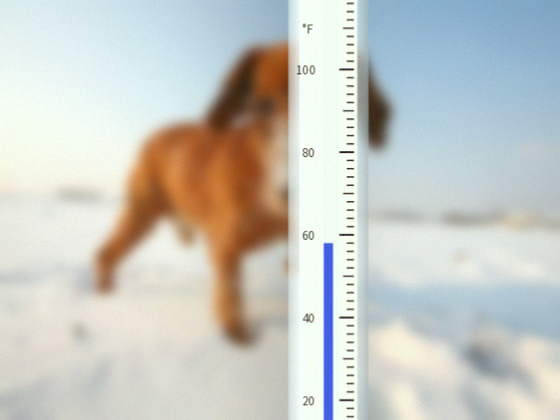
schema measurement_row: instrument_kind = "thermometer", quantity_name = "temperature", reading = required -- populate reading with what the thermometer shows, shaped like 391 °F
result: 58 °F
